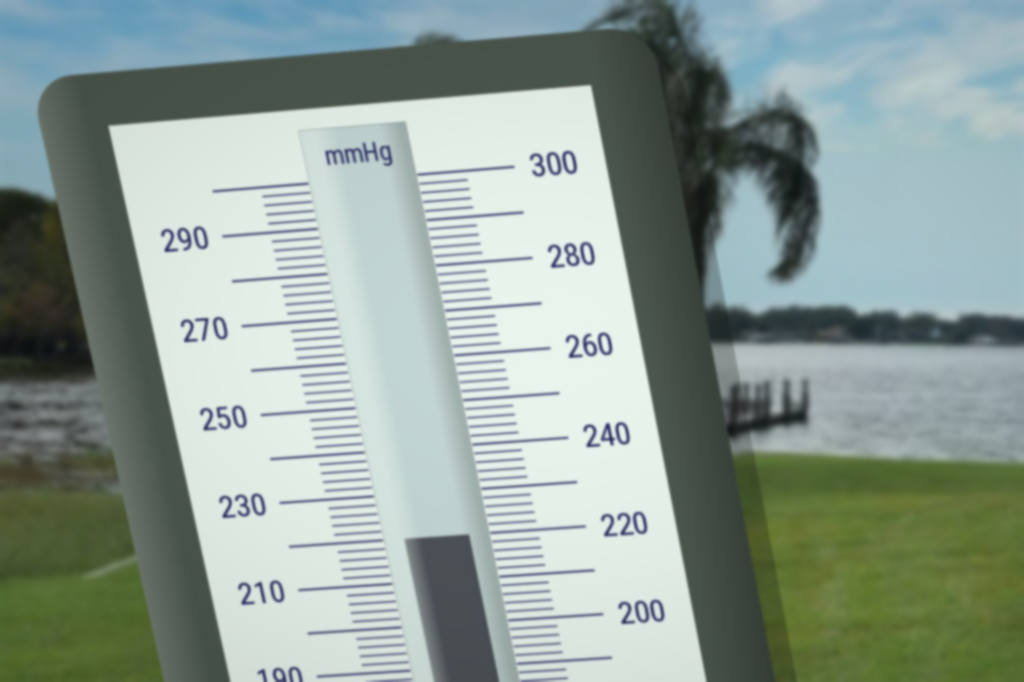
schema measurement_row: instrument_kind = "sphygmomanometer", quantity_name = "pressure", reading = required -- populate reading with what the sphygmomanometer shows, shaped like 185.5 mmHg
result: 220 mmHg
